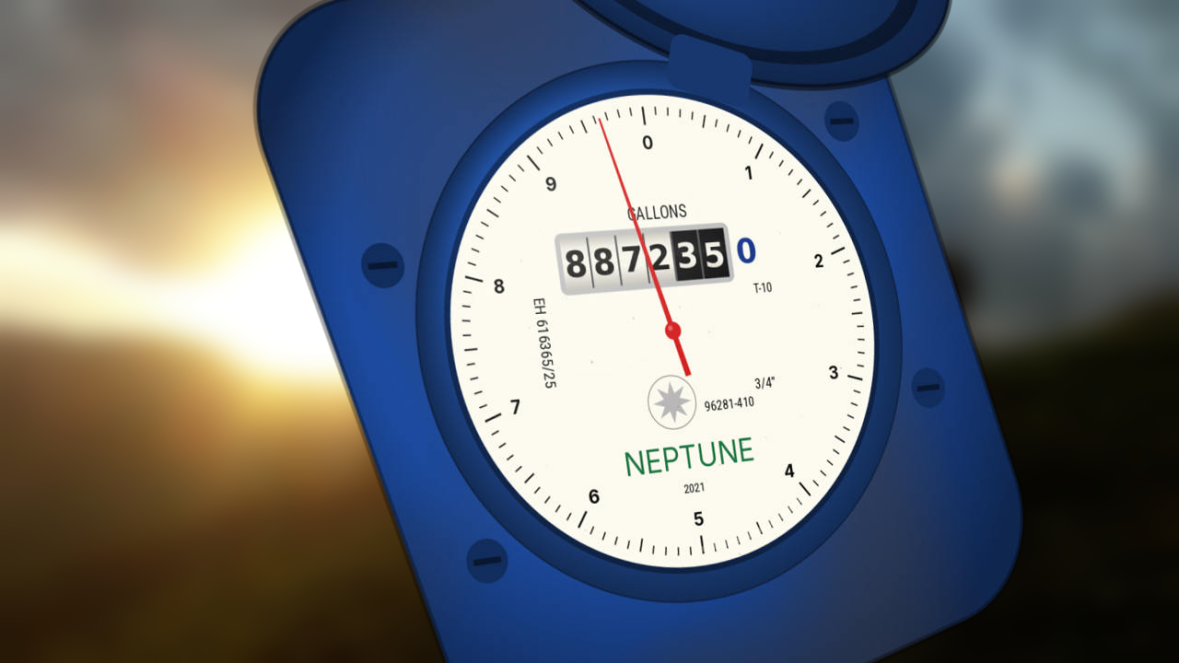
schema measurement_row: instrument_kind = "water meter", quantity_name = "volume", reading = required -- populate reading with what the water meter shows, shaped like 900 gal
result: 8872349.6 gal
